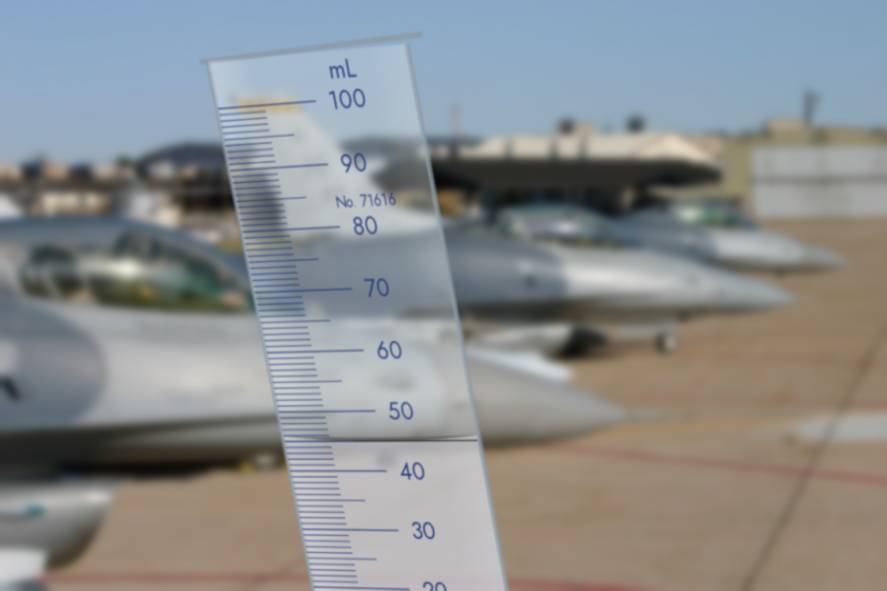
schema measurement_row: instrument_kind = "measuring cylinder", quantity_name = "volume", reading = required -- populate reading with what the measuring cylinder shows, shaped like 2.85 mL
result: 45 mL
